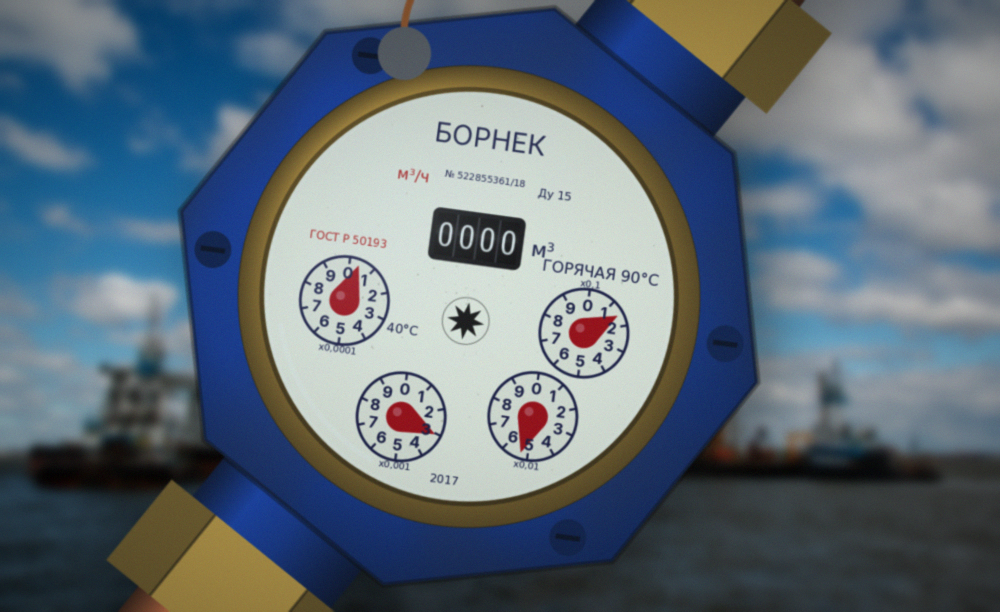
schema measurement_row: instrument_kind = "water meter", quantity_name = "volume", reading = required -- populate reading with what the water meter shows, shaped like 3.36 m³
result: 0.1530 m³
